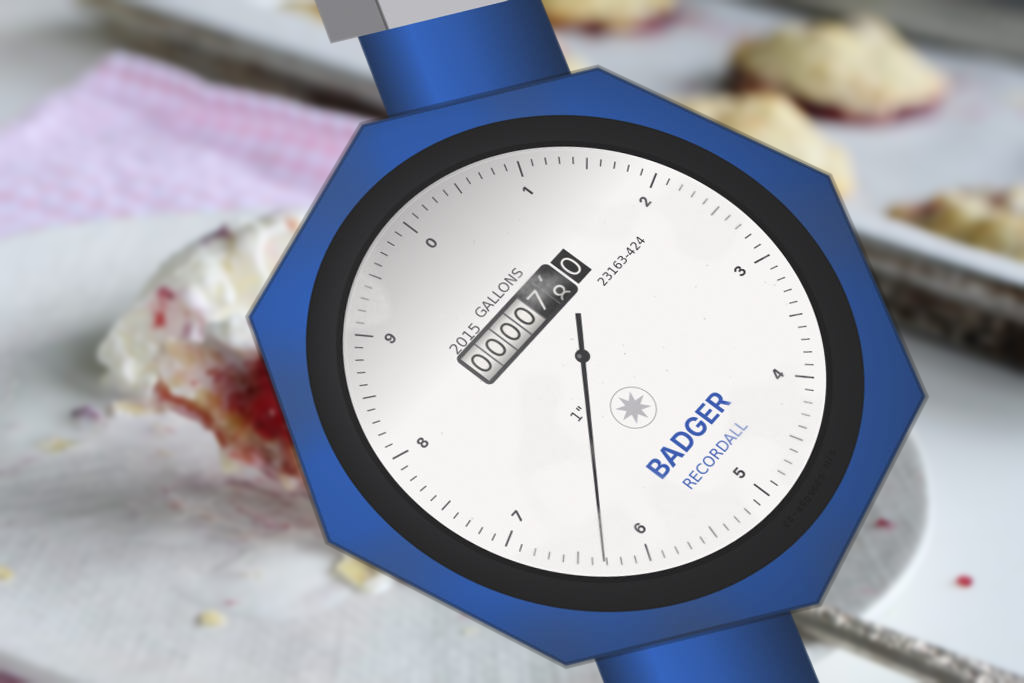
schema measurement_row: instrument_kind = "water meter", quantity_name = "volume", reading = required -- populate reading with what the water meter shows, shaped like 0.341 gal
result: 776.3 gal
